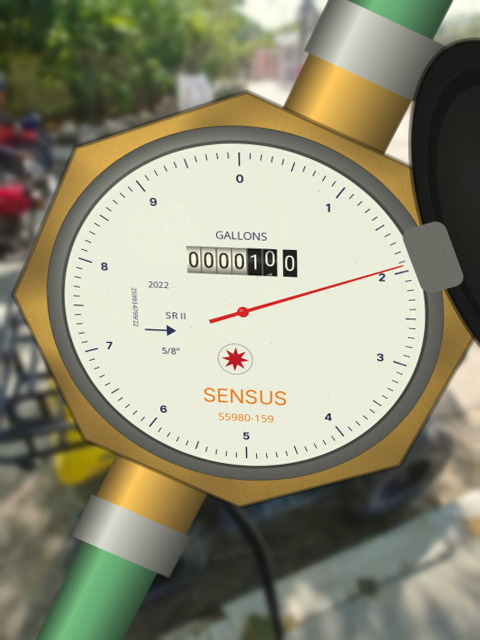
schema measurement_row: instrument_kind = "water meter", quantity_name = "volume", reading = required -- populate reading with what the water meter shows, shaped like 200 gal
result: 101.9 gal
